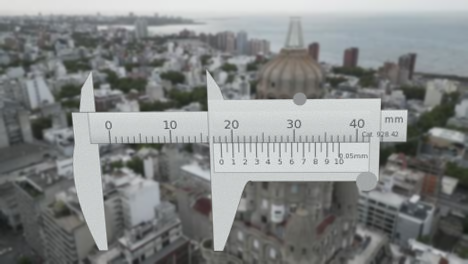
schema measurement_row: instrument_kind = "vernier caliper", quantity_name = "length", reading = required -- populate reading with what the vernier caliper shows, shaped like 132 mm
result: 18.2 mm
